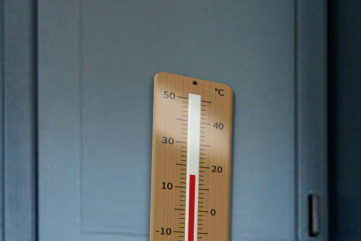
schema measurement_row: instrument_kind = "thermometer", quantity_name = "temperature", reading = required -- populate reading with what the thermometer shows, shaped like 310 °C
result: 16 °C
